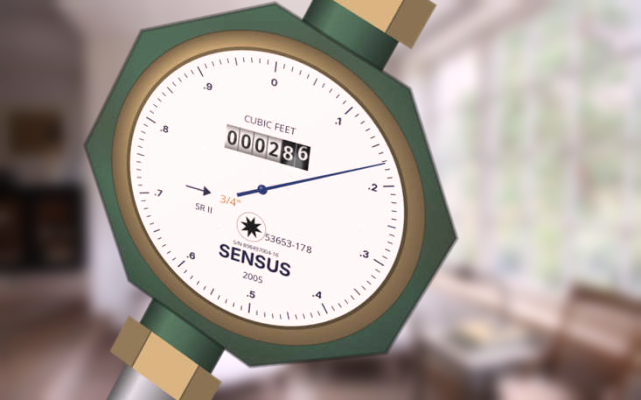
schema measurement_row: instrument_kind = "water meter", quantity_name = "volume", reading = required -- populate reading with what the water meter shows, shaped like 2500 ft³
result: 286.17 ft³
